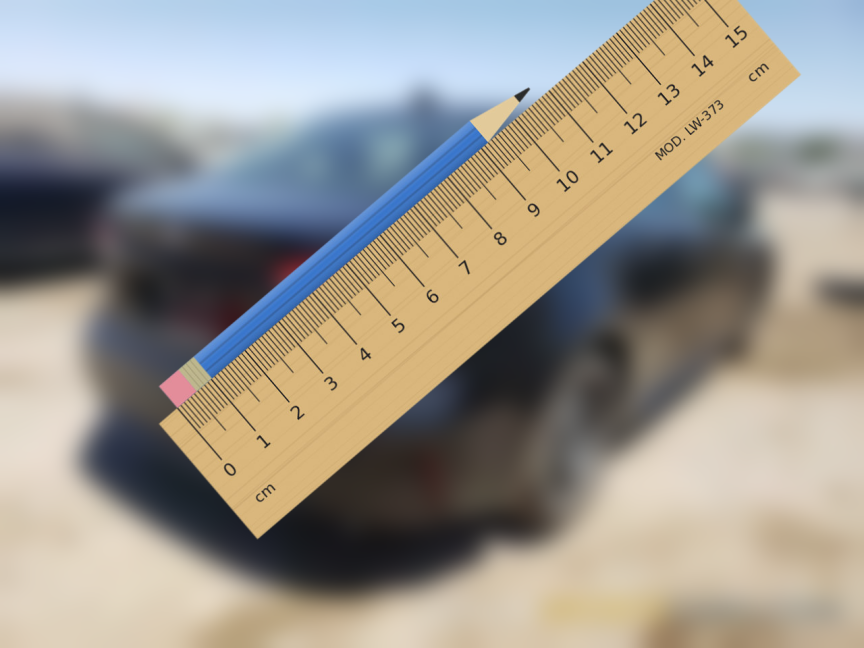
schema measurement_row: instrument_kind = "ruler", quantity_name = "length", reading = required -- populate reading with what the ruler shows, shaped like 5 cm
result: 10.7 cm
